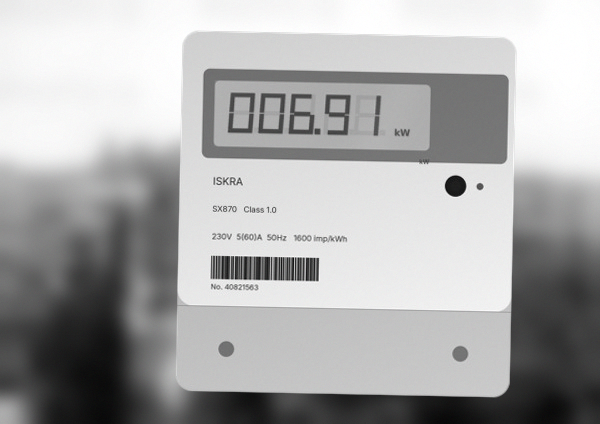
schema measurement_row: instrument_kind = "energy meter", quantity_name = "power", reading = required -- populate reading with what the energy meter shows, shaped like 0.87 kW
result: 6.91 kW
